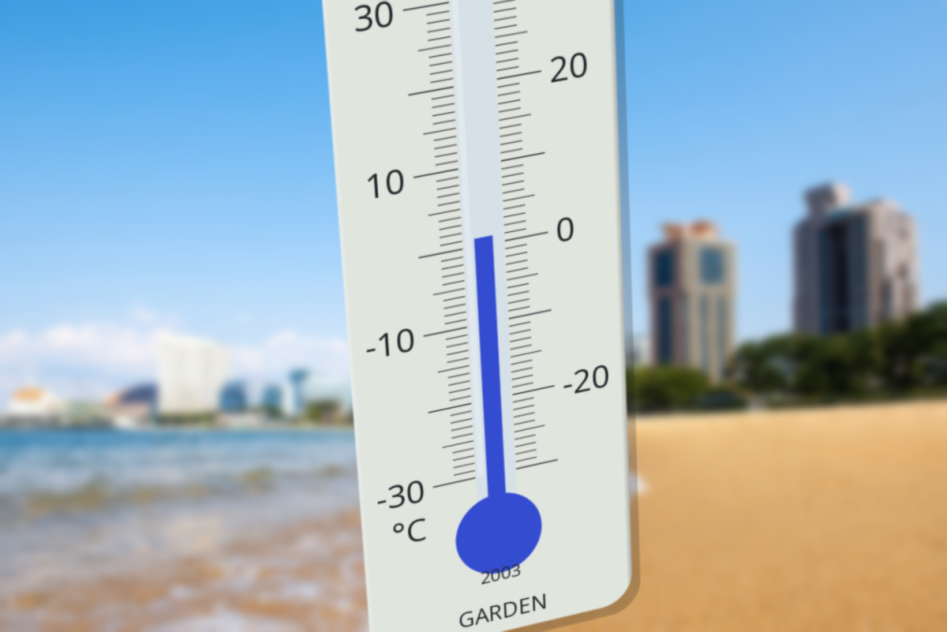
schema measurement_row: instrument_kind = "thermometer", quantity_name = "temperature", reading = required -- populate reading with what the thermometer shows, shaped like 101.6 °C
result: 1 °C
